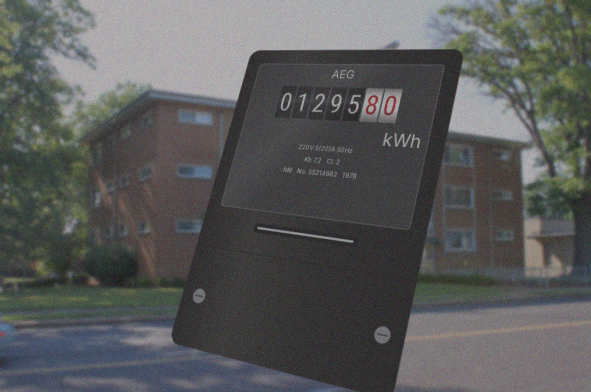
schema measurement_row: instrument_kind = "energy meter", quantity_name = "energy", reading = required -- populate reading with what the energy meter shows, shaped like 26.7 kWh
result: 1295.80 kWh
